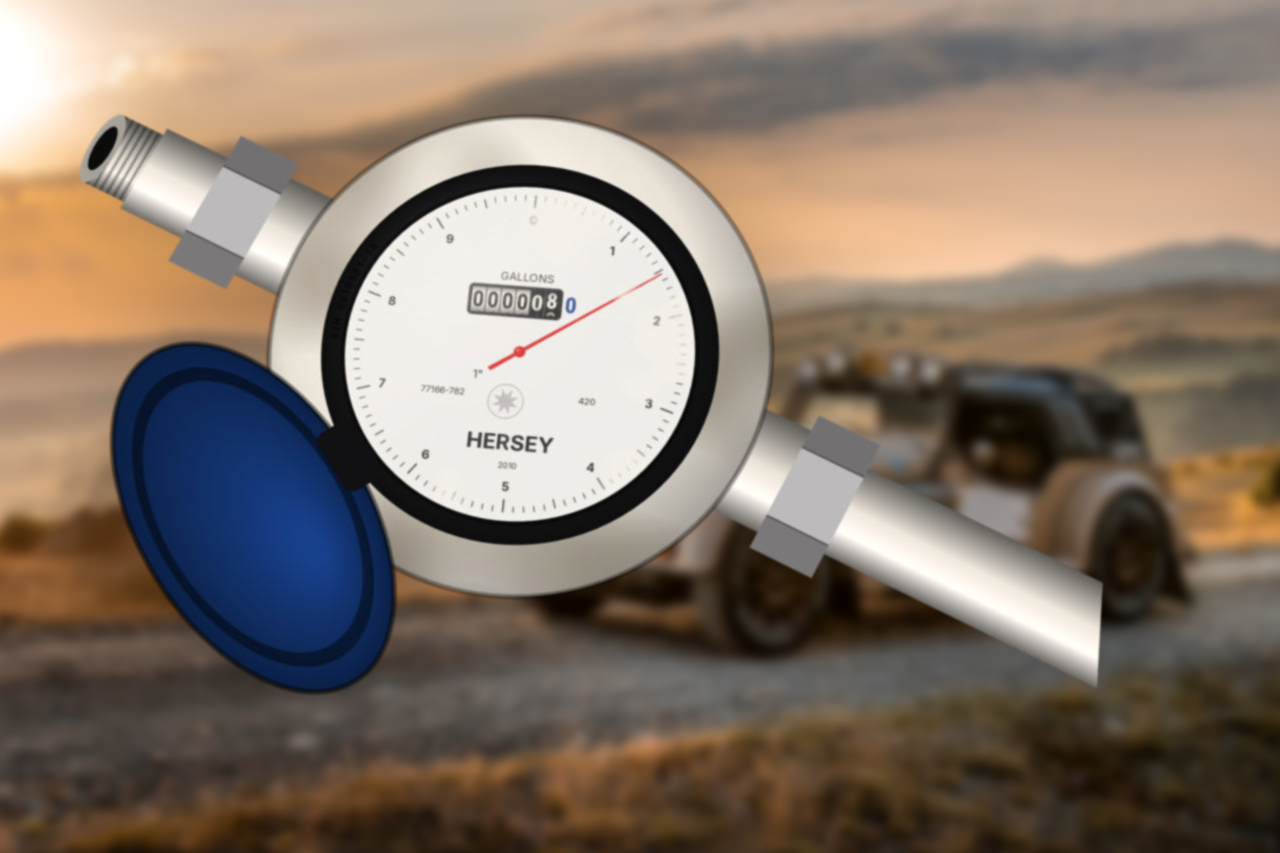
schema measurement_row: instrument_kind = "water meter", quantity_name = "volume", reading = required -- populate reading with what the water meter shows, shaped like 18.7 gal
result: 81.5 gal
